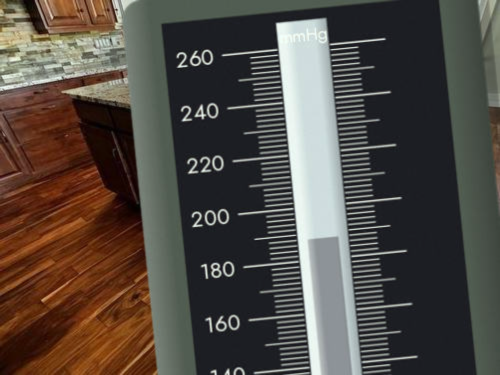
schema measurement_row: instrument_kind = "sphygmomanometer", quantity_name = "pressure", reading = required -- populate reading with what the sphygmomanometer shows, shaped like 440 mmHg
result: 188 mmHg
